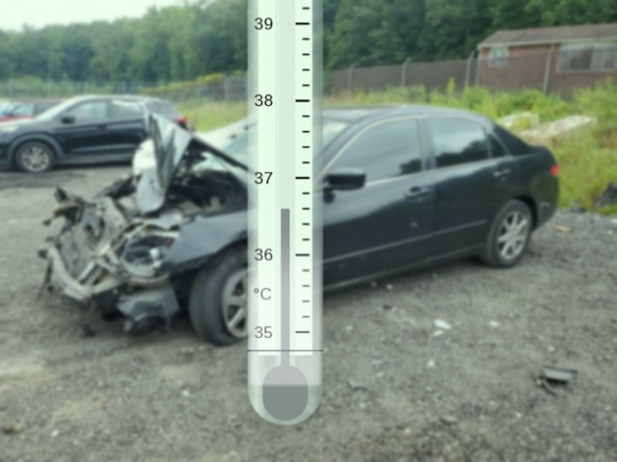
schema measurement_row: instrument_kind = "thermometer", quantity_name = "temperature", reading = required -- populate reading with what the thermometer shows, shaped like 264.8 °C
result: 36.6 °C
